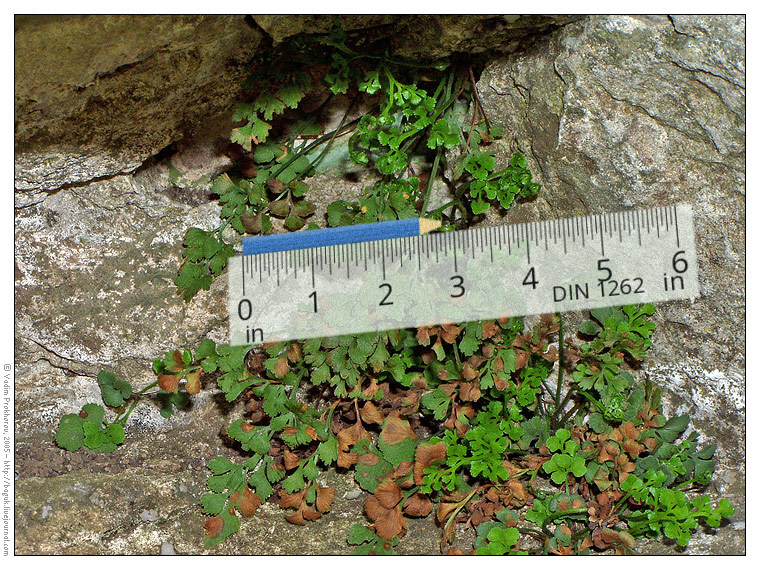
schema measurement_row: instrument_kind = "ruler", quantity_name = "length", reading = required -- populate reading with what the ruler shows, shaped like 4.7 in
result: 2.9375 in
